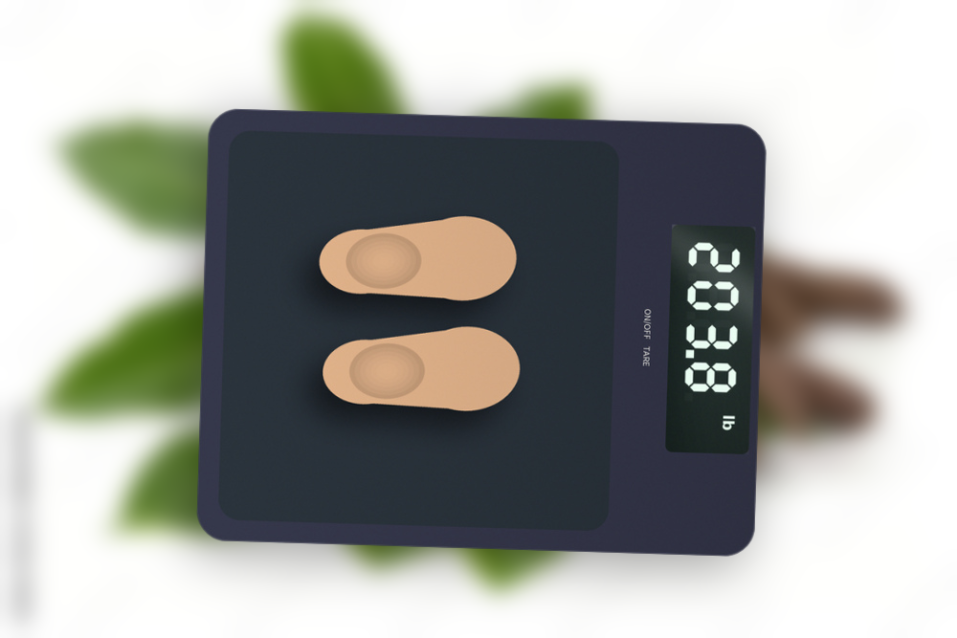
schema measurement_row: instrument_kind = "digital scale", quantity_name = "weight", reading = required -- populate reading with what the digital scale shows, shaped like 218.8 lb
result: 203.8 lb
